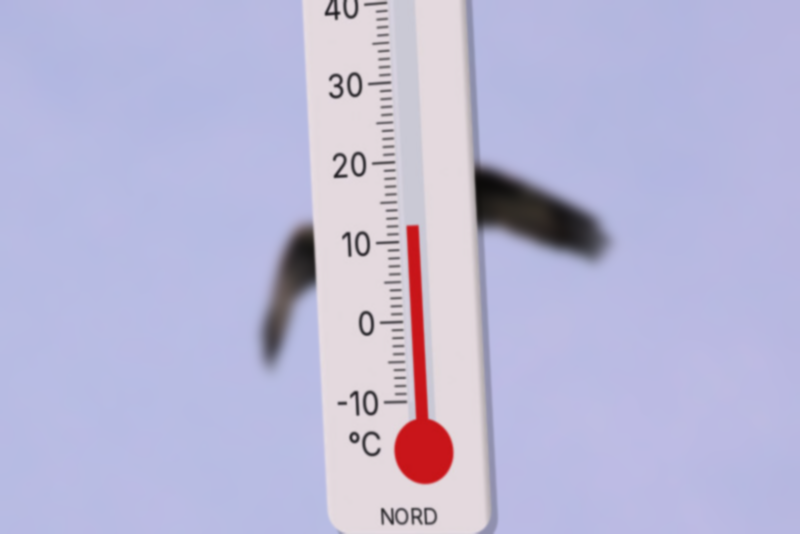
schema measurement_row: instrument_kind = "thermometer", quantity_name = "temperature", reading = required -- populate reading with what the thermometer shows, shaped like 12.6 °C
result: 12 °C
